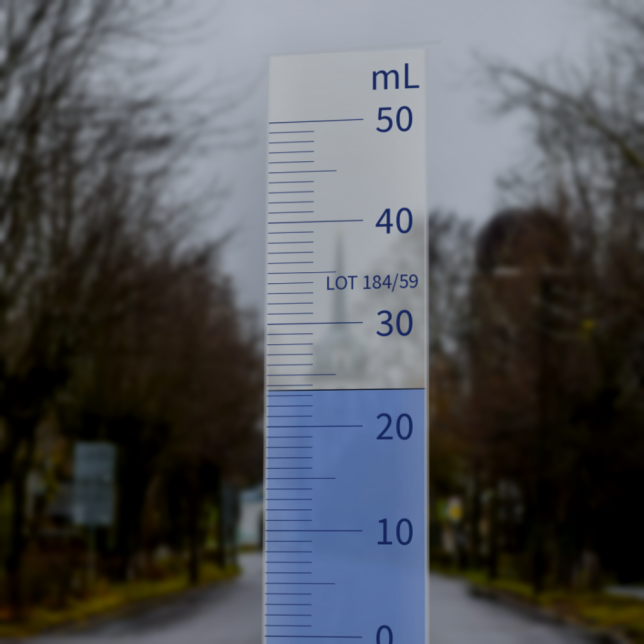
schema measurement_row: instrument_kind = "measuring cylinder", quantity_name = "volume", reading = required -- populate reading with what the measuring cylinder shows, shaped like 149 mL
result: 23.5 mL
